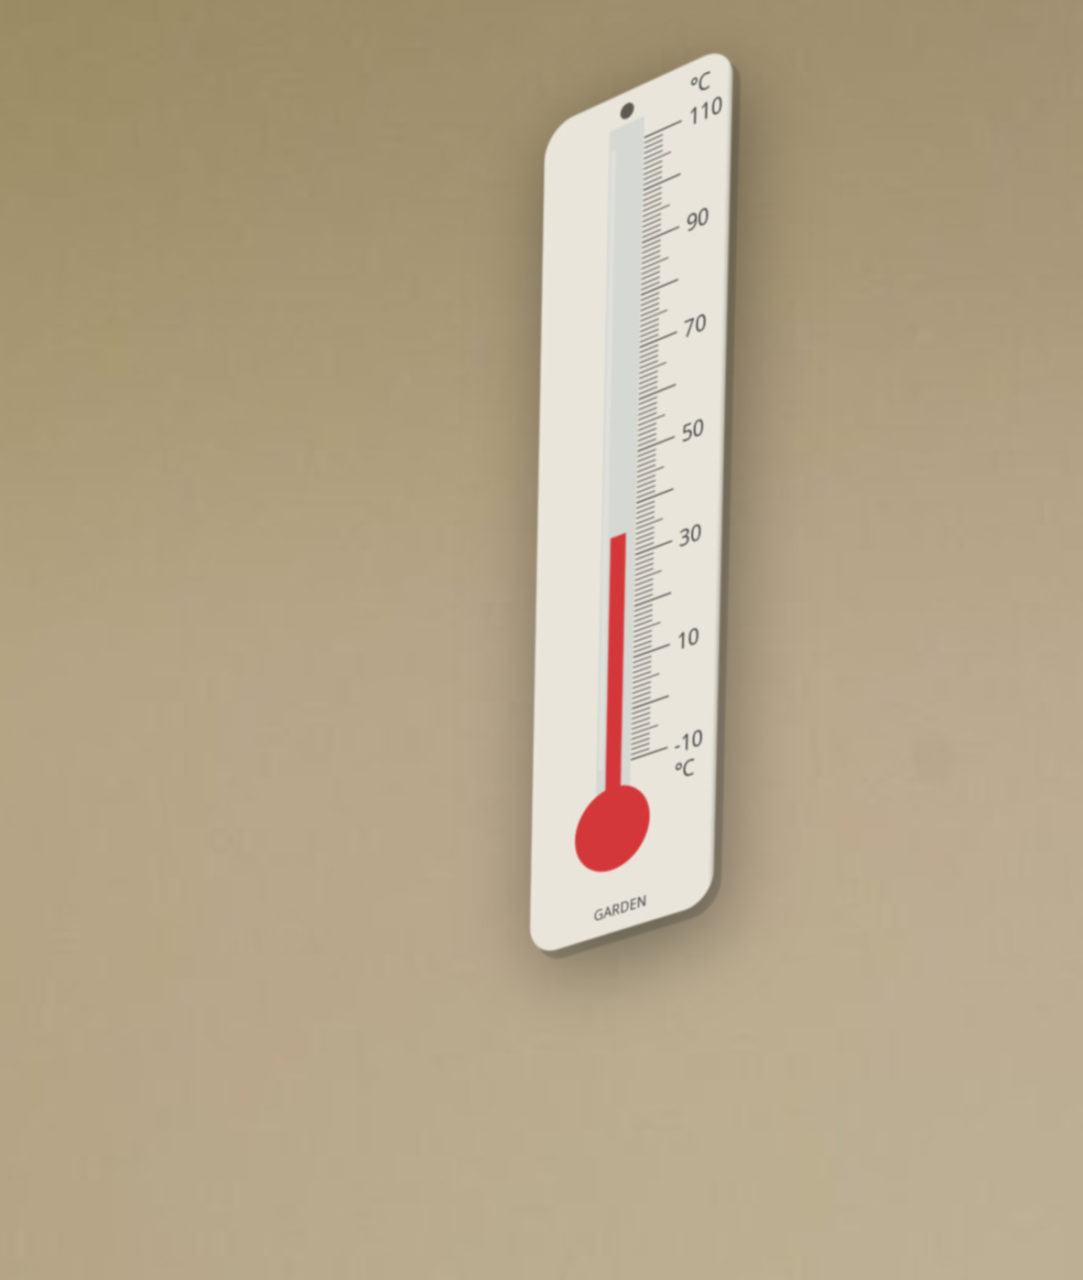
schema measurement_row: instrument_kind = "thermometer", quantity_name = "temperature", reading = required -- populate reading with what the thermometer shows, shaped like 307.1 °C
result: 35 °C
